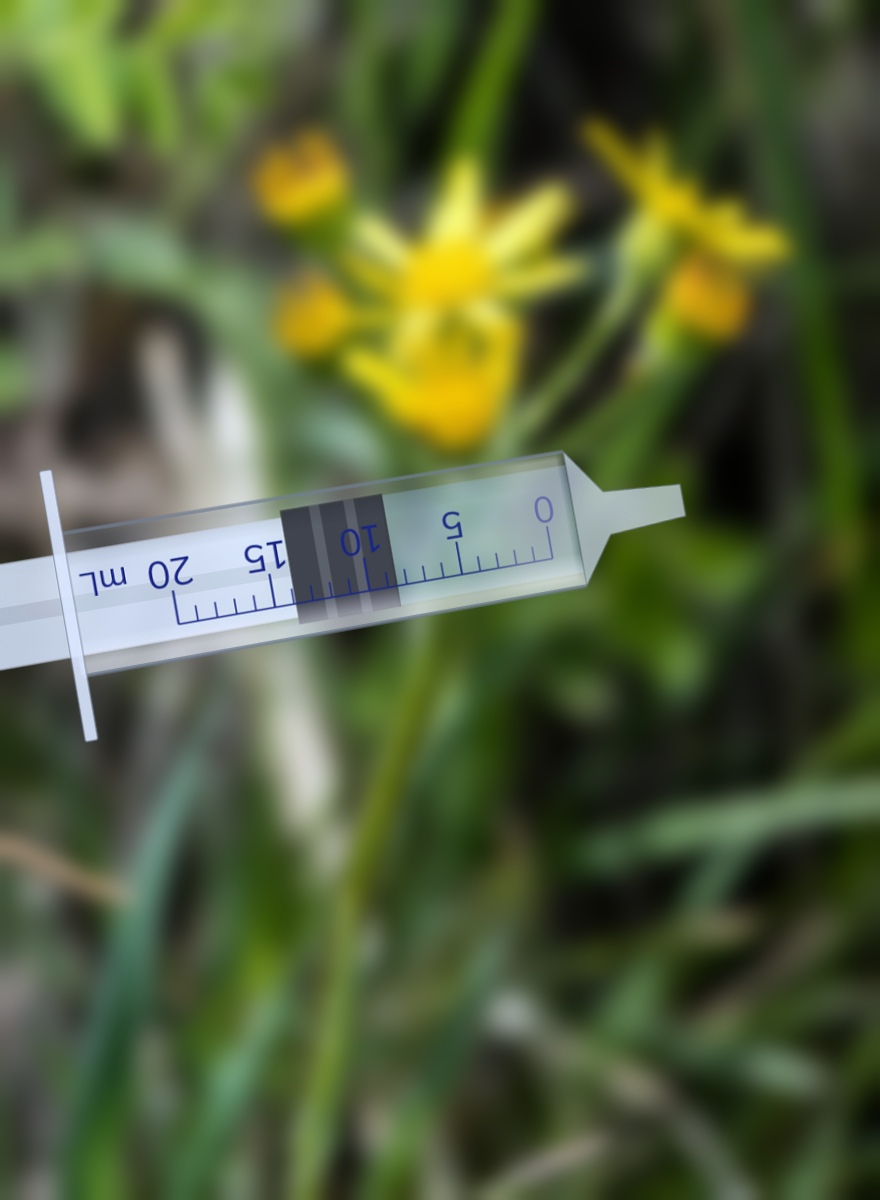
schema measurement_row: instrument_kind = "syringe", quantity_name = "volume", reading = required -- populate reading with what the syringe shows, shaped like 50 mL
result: 8.5 mL
